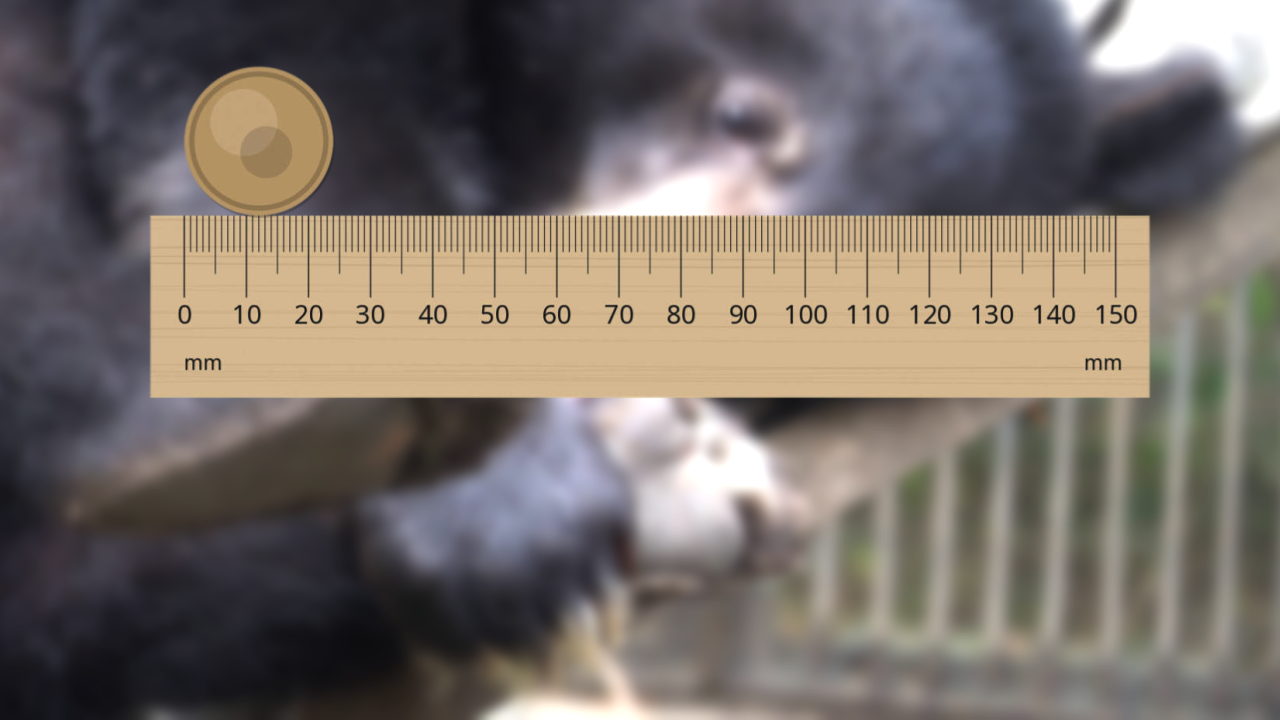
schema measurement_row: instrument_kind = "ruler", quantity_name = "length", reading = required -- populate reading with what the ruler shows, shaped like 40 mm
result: 24 mm
